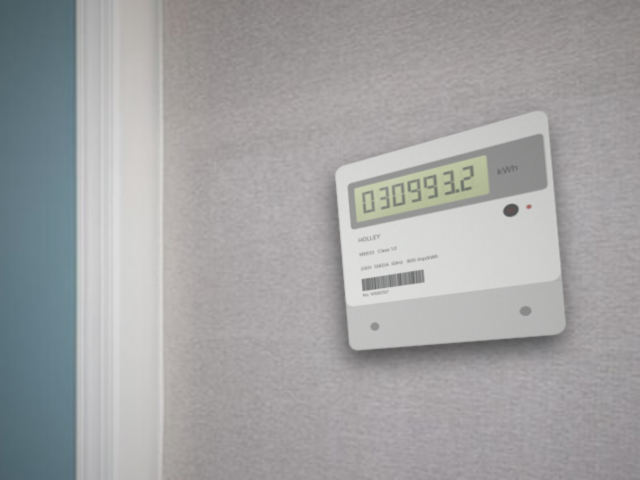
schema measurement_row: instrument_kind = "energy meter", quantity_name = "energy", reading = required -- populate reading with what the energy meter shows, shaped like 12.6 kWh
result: 30993.2 kWh
